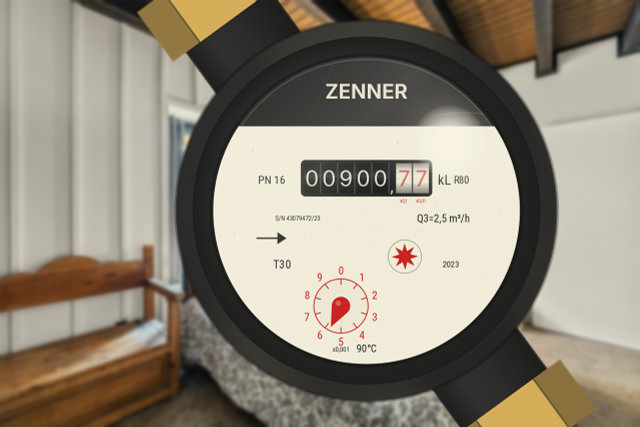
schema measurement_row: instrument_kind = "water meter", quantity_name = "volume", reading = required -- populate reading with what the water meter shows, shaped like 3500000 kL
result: 900.775 kL
